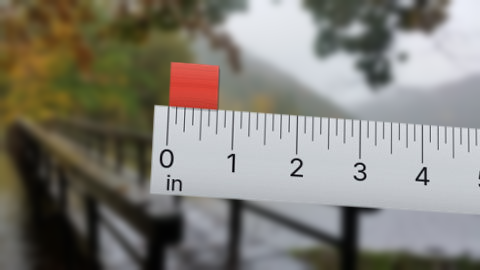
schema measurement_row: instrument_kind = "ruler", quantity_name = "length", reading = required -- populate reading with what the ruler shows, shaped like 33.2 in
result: 0.75 in
